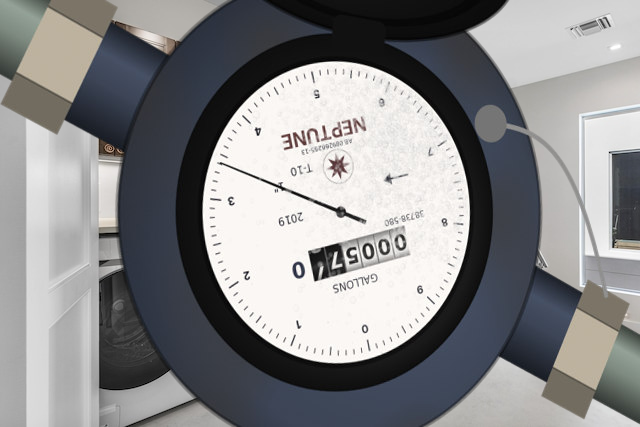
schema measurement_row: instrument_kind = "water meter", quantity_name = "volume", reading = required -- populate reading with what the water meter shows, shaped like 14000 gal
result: 5773.4 gal
